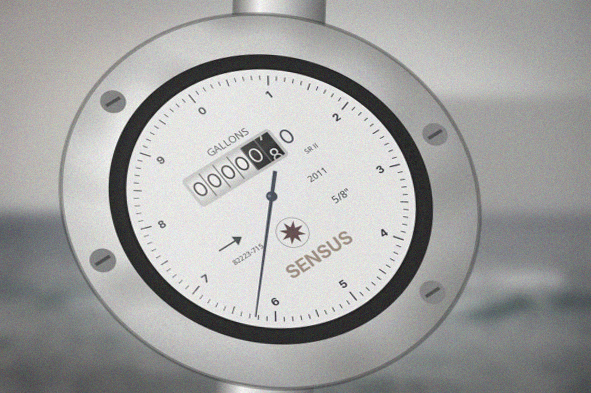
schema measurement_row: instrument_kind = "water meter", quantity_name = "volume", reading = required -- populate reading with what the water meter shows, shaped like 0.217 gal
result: 76.2 gal
